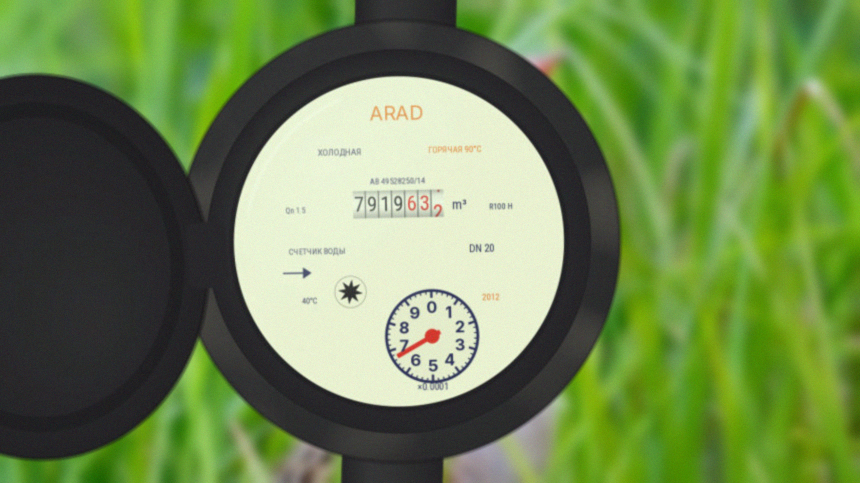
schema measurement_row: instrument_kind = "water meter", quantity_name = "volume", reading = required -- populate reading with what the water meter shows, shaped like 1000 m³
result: 7919.6316 m³
